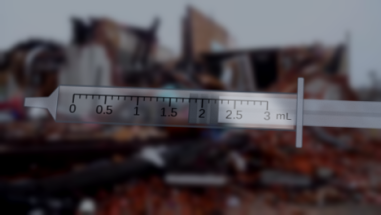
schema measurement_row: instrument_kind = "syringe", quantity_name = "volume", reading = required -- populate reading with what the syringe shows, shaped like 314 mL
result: 1.8 mL
